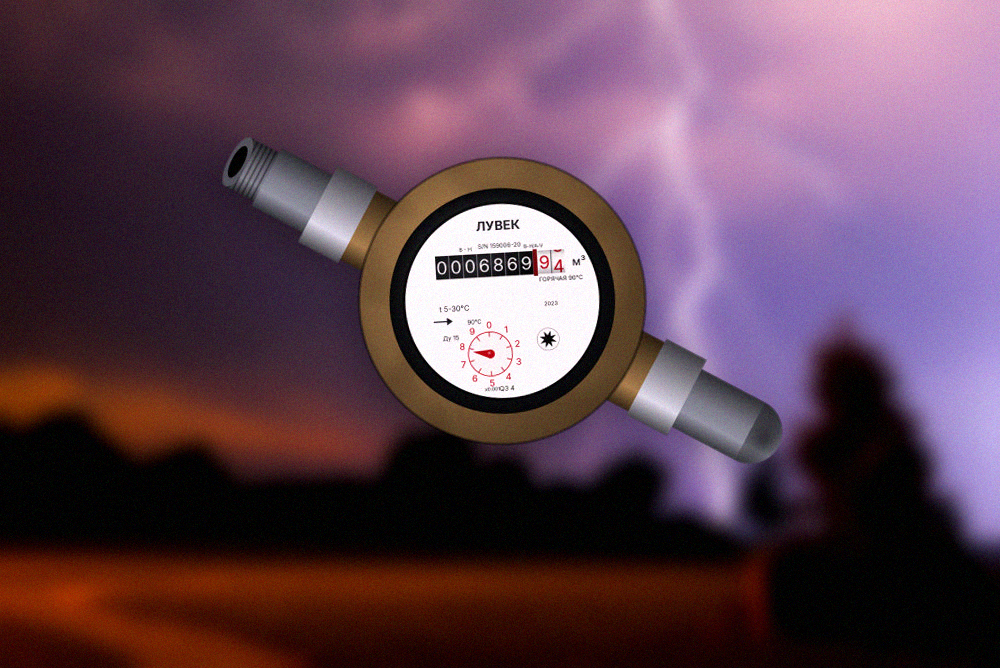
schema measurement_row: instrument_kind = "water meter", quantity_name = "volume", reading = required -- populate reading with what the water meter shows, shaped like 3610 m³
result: 6869.937 m³
